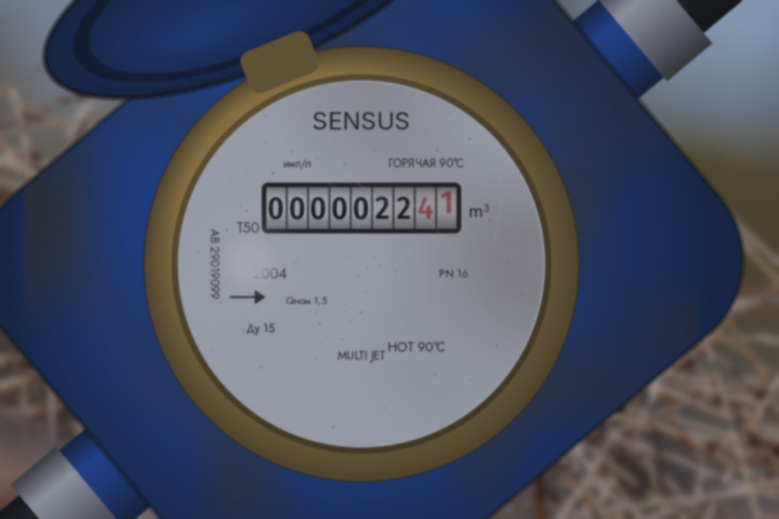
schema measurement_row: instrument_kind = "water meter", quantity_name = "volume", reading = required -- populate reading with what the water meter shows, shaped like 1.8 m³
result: 22.41 m³
